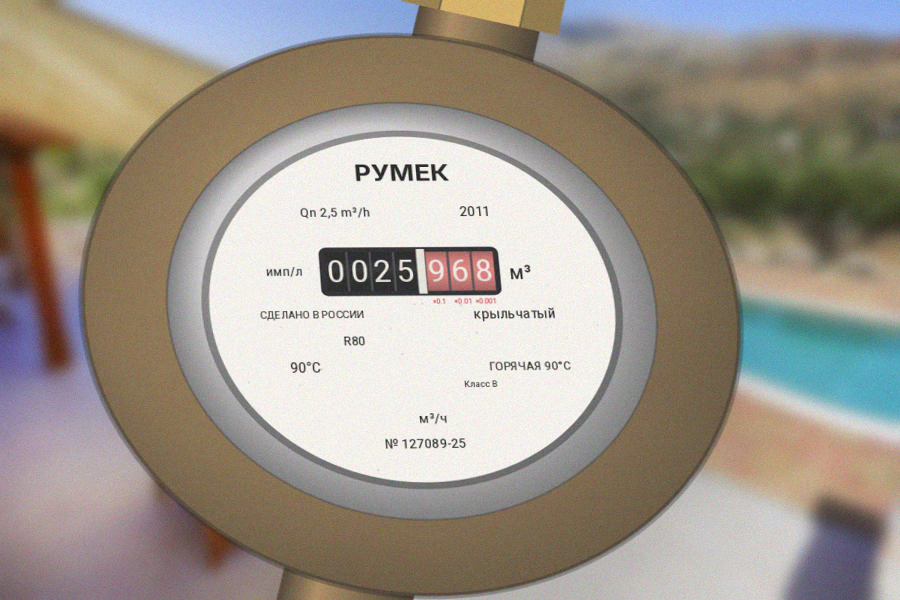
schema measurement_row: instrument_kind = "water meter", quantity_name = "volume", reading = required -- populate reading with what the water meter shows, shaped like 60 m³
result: 25.968 m³
